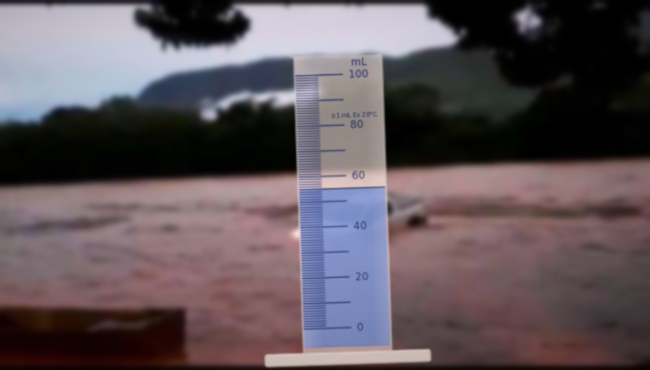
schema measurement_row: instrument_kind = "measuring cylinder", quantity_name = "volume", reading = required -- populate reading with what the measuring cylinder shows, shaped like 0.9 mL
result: 55 mL
